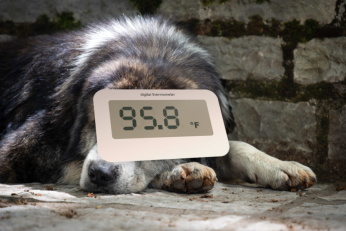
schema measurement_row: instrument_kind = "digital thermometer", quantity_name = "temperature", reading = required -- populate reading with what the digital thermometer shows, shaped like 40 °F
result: 95.8 °F
